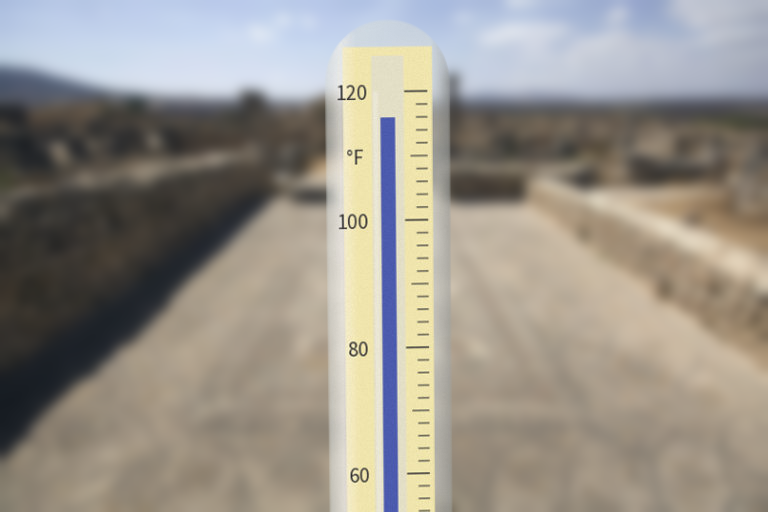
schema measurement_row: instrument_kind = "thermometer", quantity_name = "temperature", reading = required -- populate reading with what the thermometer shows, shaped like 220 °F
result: 116 °F
